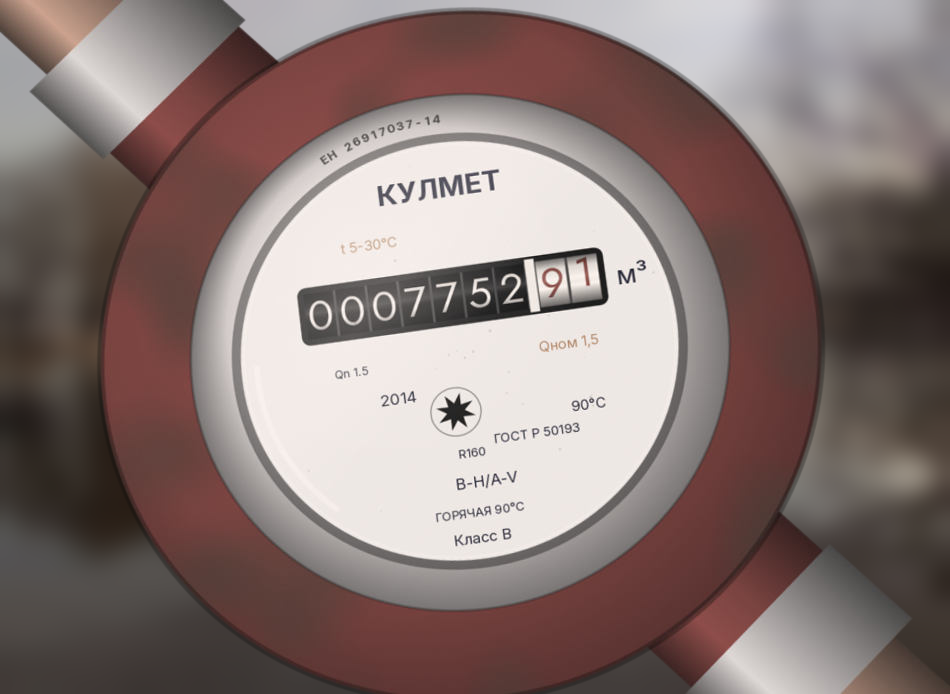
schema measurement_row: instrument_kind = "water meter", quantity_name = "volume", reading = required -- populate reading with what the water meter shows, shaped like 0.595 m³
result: 7752.91 m³
